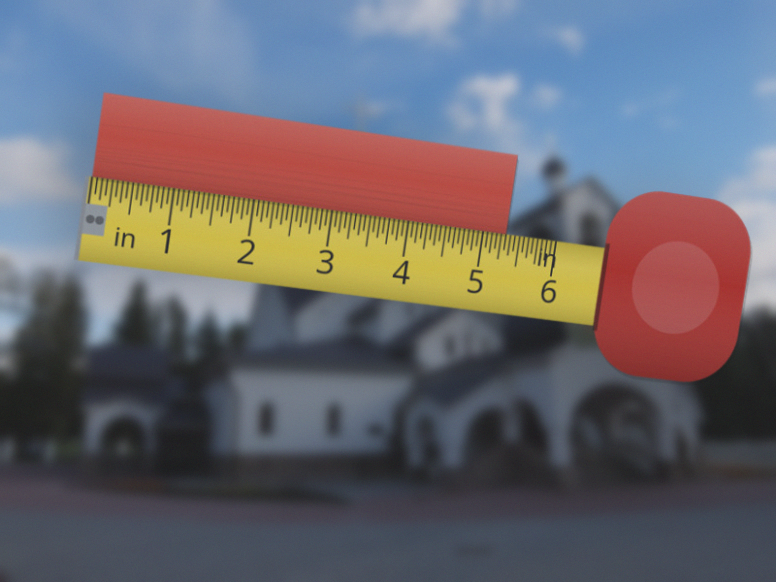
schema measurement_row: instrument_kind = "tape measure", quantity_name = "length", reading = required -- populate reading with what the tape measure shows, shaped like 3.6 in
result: 5.3125 in
